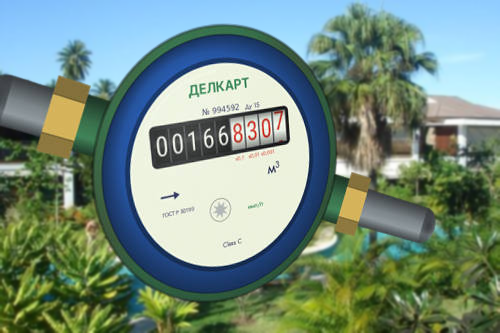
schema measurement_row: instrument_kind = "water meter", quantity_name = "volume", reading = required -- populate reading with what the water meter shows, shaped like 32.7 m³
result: 166.8307 m³
